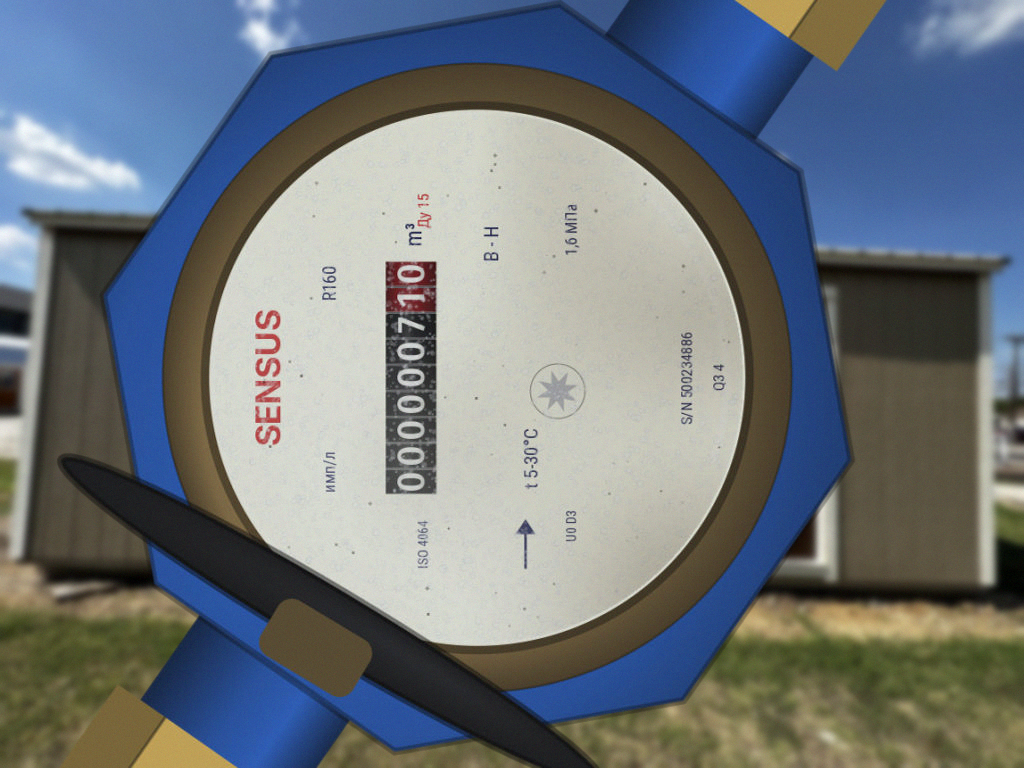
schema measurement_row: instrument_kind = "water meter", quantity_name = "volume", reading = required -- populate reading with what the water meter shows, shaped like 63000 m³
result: 7.10 m³
